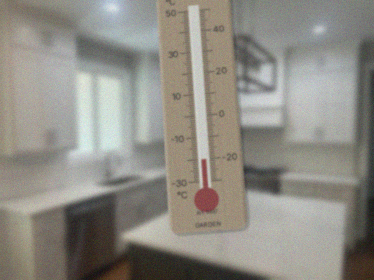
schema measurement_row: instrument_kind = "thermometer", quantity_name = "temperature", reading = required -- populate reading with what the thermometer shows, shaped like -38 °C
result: -20 °C
